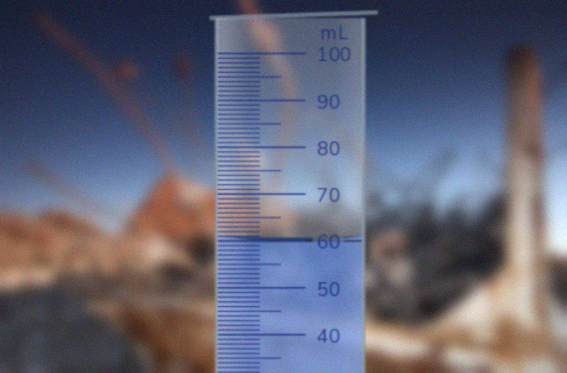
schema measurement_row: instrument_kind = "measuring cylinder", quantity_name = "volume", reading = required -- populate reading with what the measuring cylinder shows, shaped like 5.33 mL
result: 60 mL
